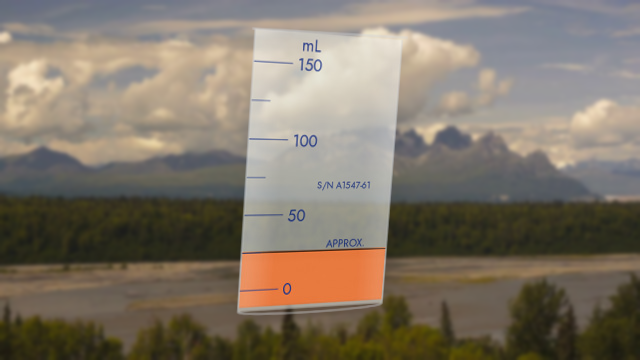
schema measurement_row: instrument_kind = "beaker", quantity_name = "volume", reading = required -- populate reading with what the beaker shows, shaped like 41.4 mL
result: 25 mL
